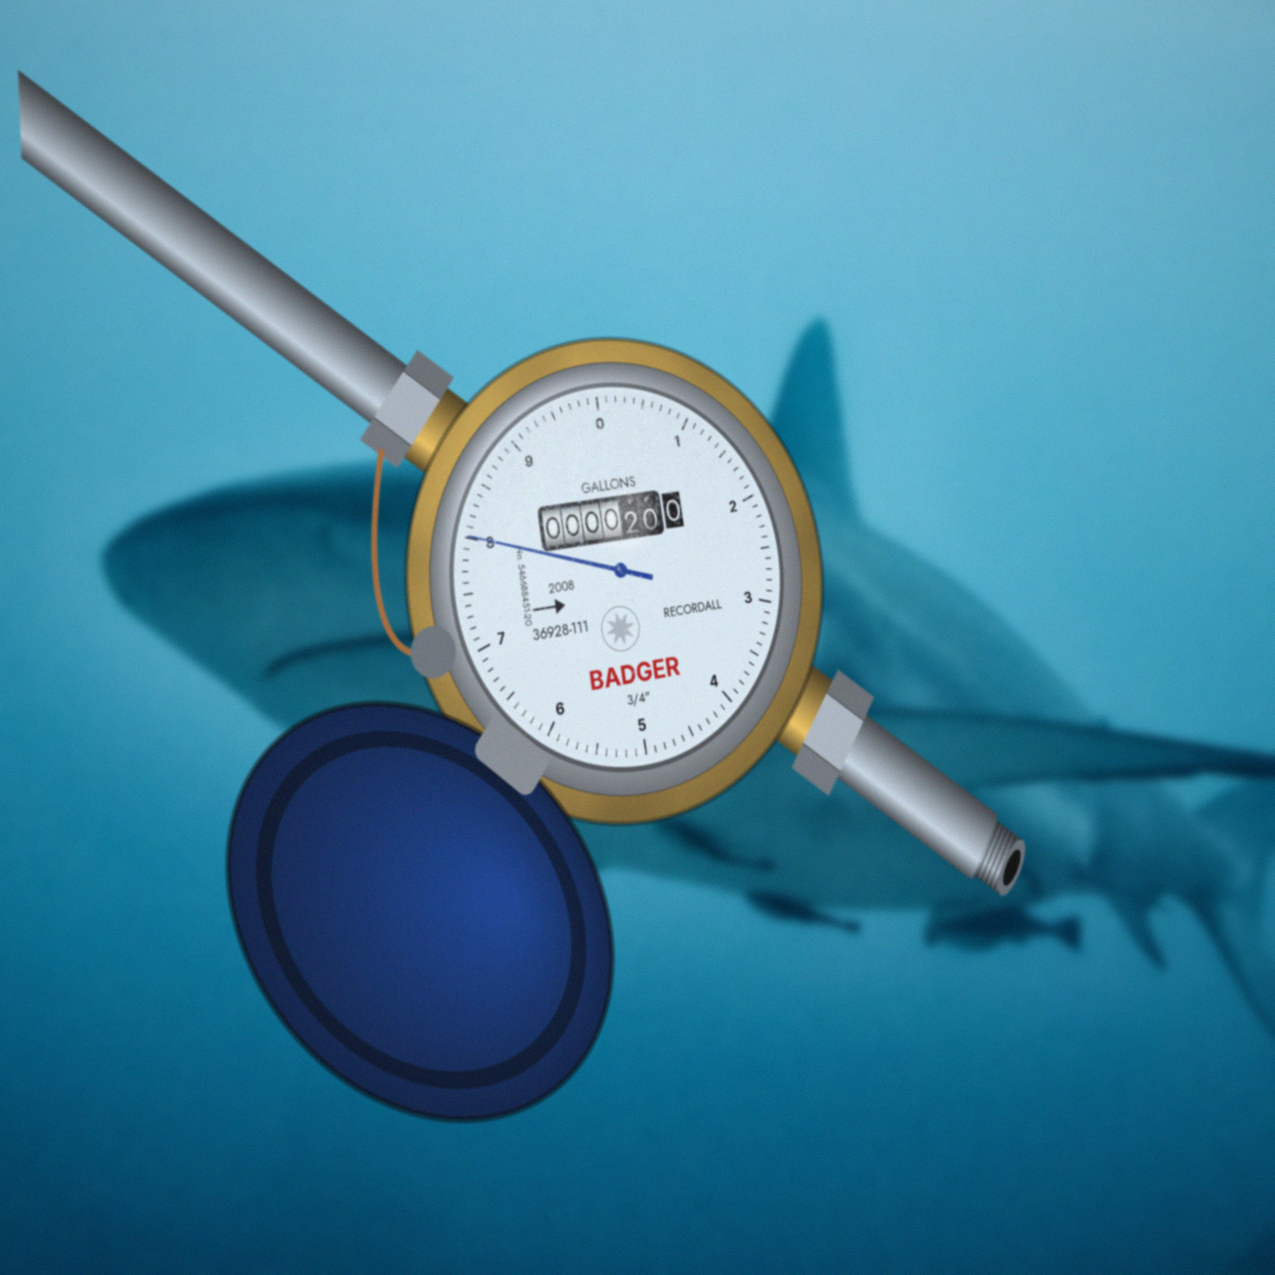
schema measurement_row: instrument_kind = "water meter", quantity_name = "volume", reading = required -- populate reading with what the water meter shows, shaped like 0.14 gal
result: 198.0 gal
